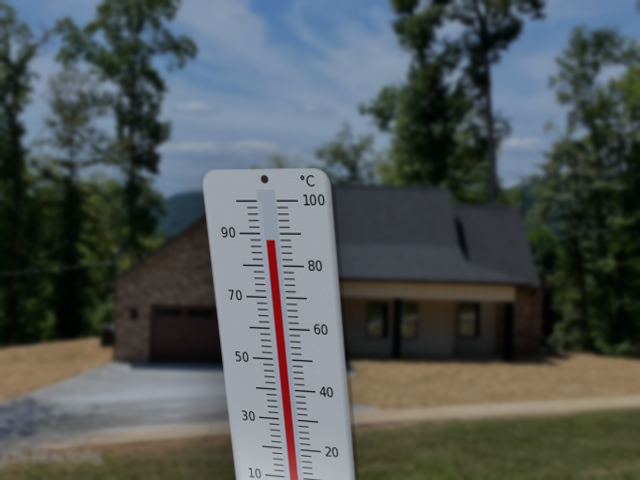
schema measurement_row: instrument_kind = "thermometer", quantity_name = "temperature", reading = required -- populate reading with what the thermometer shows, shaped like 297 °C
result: 88 °C
